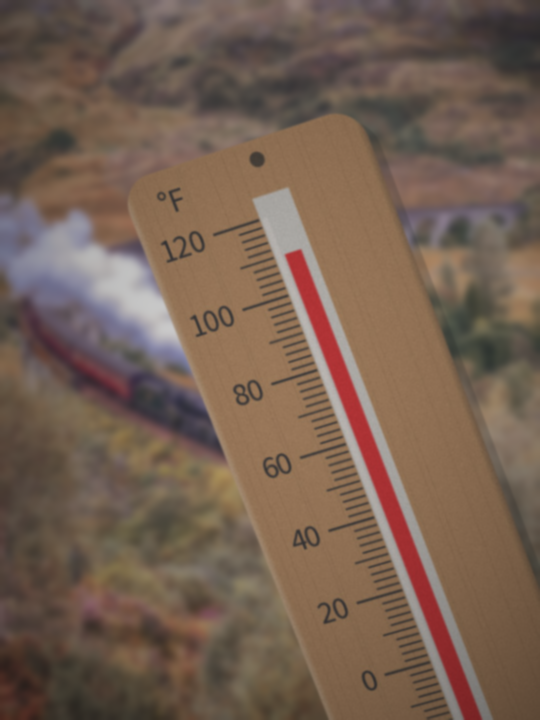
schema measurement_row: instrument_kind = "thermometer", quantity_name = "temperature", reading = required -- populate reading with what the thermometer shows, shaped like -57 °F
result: 110 °F
